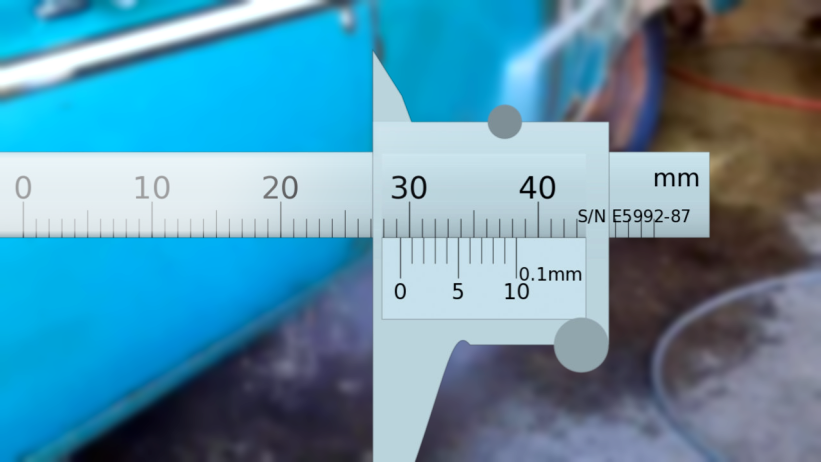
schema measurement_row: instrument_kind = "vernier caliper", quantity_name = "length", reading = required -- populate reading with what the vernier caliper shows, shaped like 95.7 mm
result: 29.3 mm
